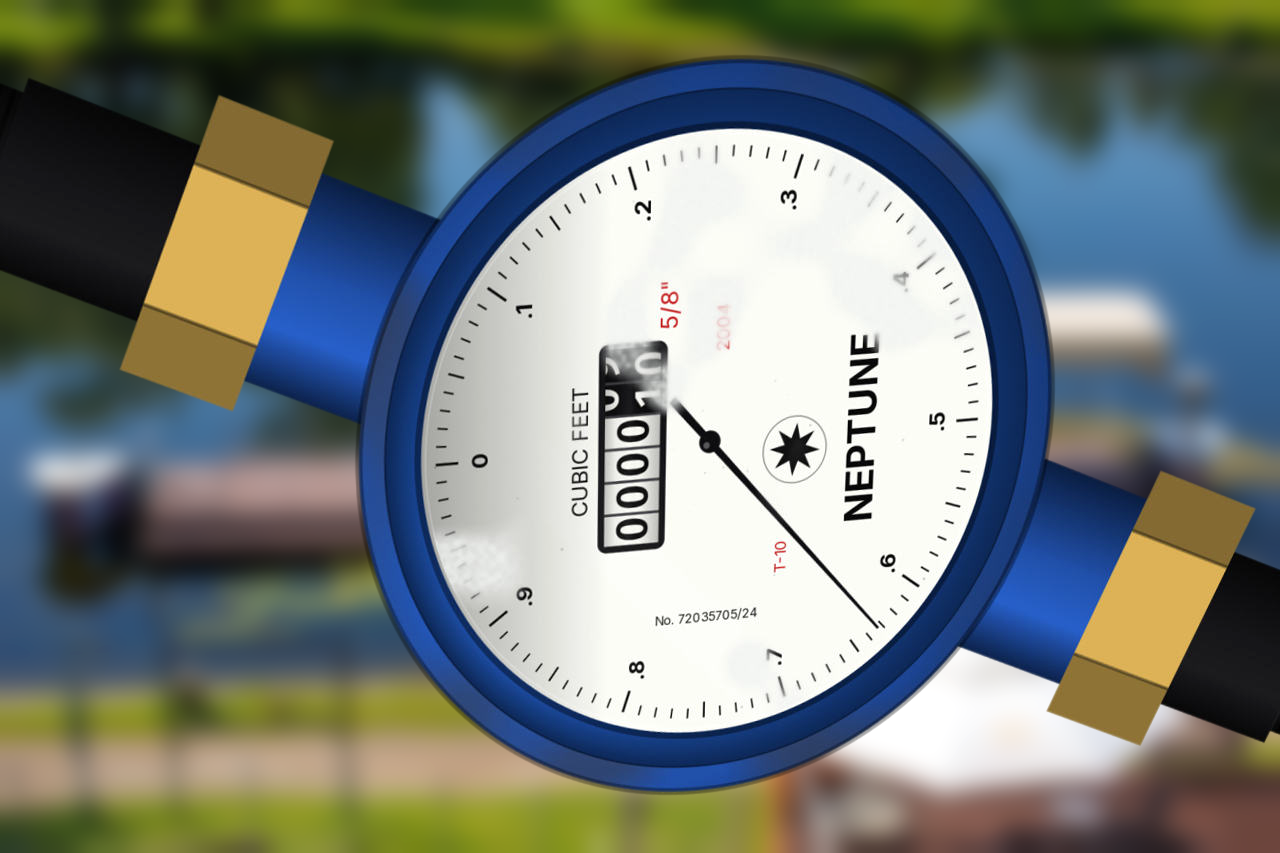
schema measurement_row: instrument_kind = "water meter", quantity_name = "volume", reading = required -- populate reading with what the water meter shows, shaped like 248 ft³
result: 9.63 ft³
